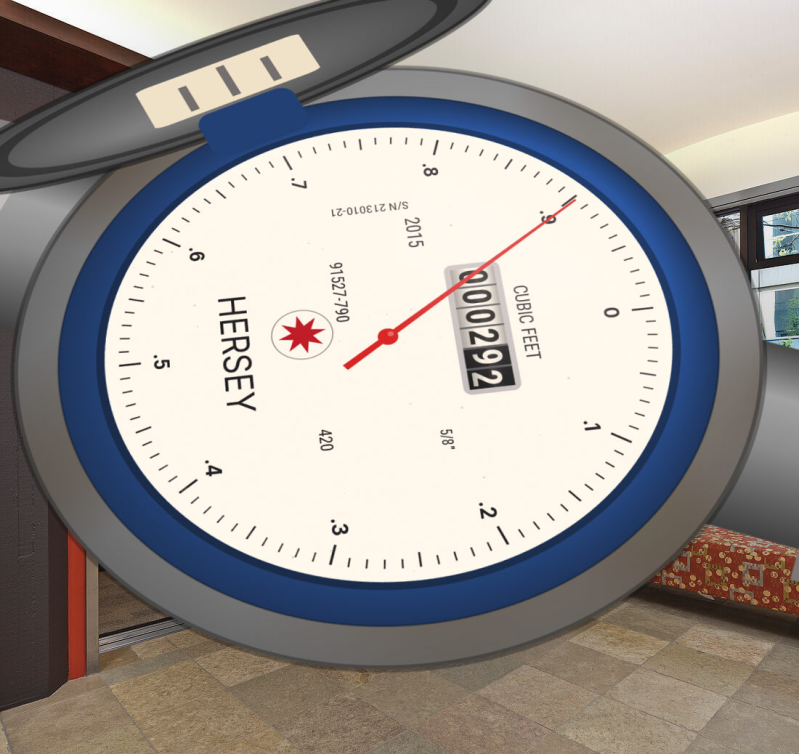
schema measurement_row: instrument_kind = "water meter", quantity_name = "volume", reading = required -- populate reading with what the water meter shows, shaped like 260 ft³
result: 291.90 ft³
